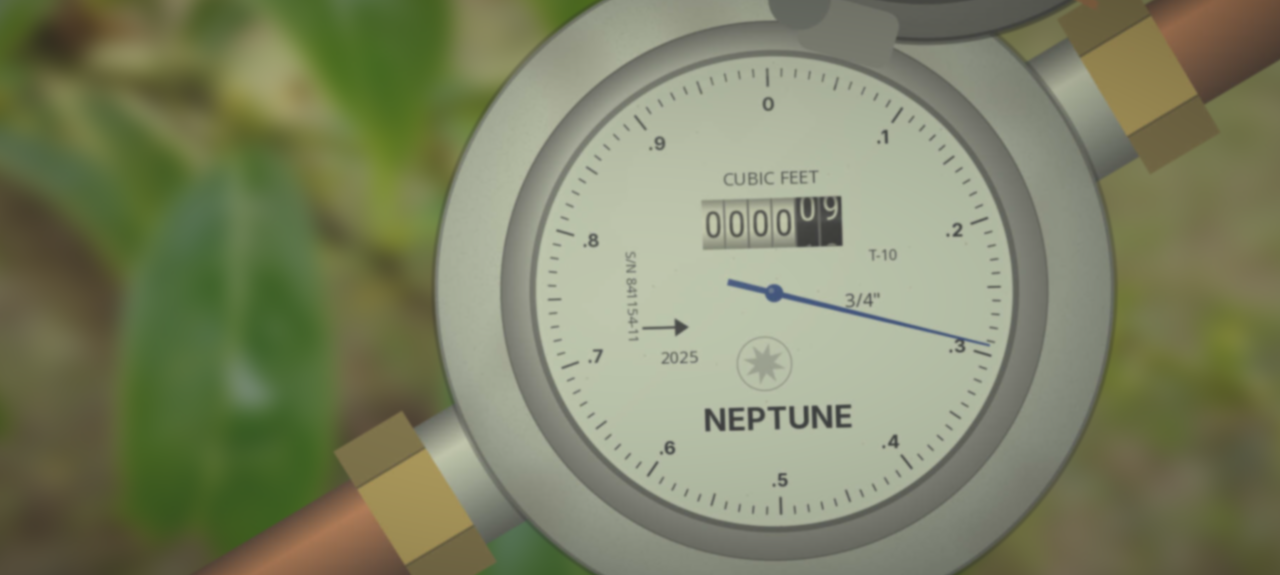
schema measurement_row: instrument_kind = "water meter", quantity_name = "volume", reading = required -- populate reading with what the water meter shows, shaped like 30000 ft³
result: 9.29 ft³
